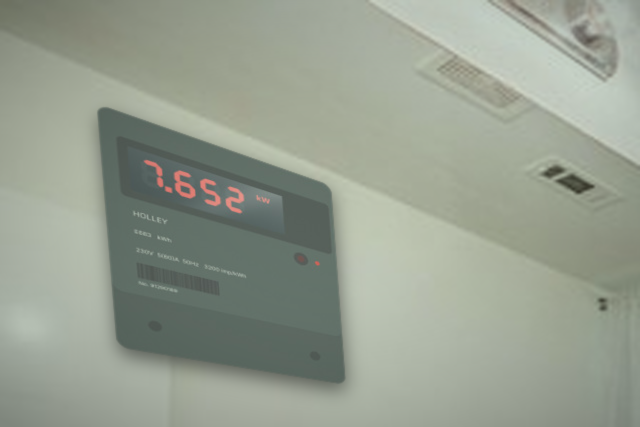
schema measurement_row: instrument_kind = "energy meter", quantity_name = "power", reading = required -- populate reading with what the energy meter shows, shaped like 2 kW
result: 7.652 kW
